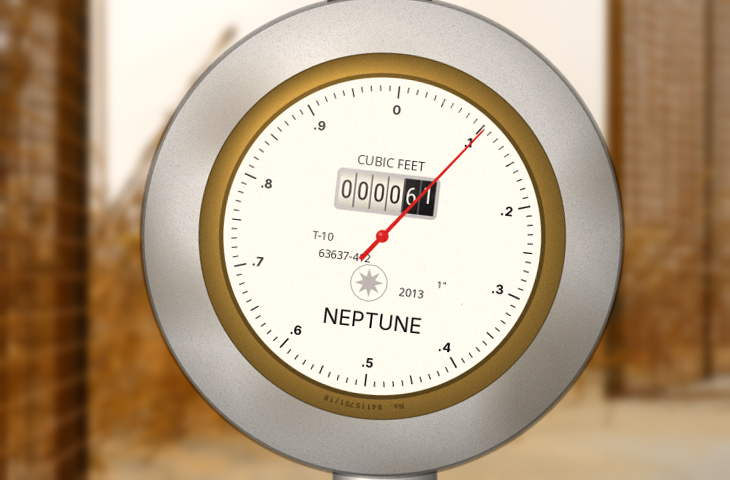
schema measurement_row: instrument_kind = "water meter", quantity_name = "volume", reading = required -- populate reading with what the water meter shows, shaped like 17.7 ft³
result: 61.10 ft³
